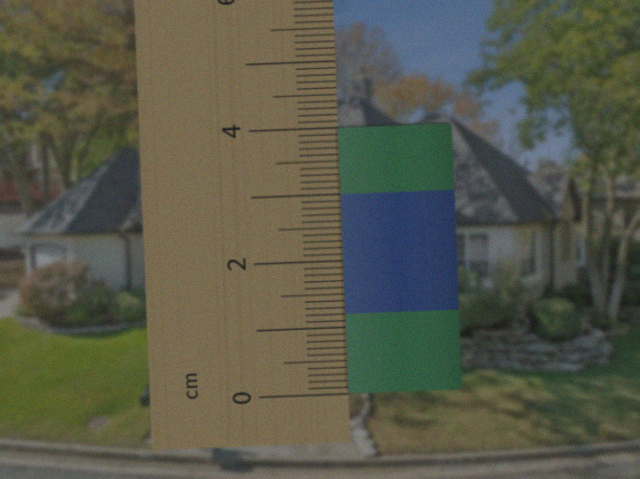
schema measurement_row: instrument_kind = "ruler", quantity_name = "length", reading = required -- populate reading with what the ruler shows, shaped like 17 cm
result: 4 cm
